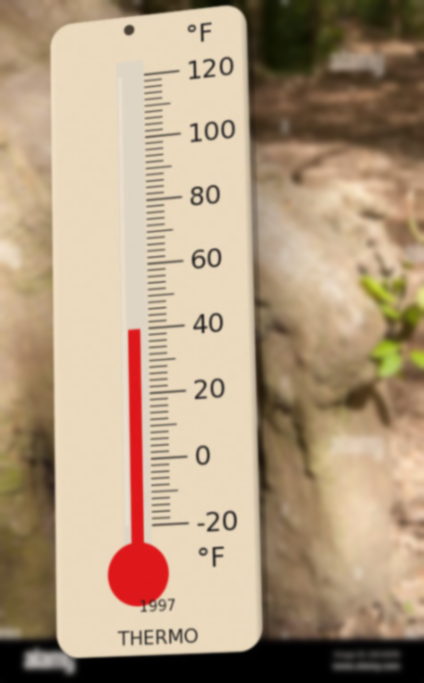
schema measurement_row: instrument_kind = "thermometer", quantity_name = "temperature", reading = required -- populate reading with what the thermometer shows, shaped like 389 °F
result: 40 °F
